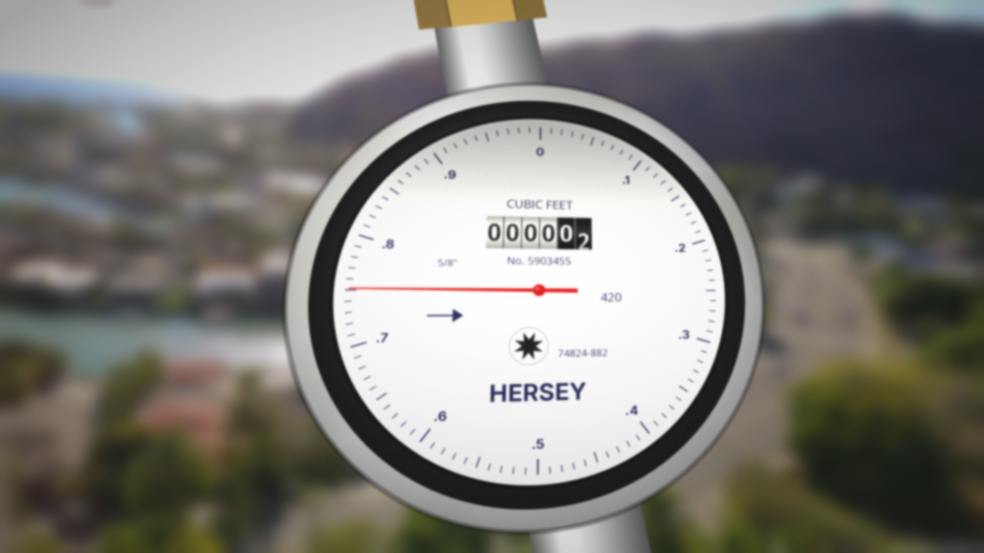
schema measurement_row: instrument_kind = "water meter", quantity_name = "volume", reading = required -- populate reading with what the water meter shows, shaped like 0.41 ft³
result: 1.75 ft³
